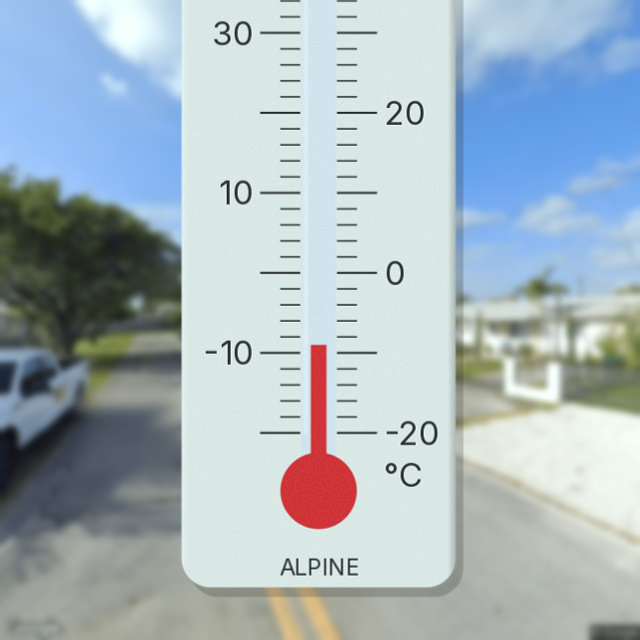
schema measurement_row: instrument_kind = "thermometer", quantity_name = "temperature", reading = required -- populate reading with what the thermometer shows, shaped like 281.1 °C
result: -9 °C
